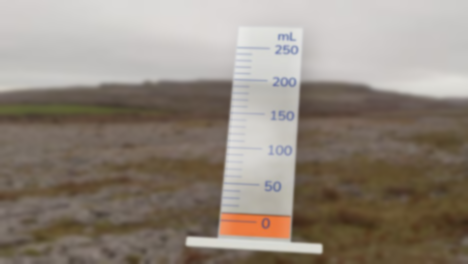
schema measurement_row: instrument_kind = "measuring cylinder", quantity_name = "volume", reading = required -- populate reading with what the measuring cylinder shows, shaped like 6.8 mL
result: 10 mL
